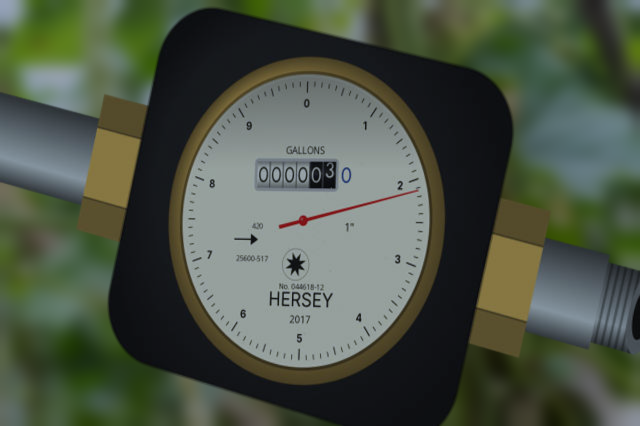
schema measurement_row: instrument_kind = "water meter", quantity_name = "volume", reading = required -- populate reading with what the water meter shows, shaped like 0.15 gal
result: 32.1 gal
